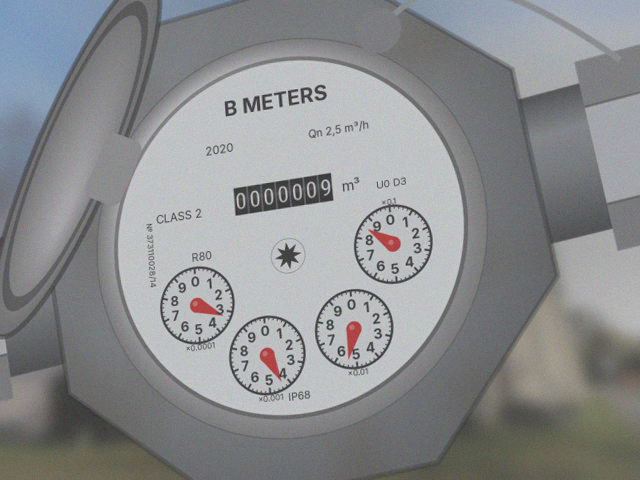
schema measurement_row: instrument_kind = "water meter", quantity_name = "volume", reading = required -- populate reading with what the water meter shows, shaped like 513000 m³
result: 9.8543 m³
